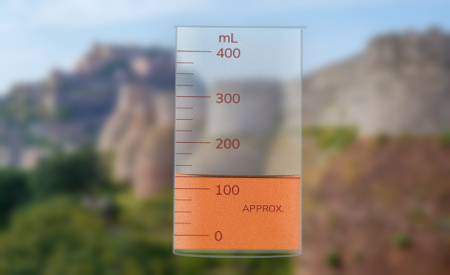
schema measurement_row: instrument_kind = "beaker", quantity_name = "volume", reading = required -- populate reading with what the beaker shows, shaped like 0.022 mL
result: 125 mL
